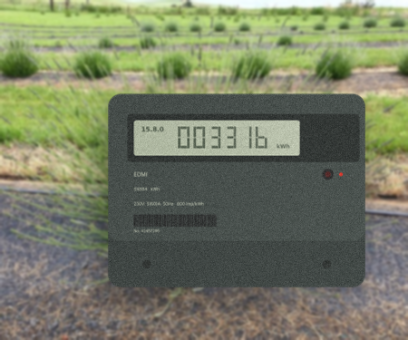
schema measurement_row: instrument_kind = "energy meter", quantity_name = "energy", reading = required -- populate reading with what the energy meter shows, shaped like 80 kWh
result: 3316 kWh
